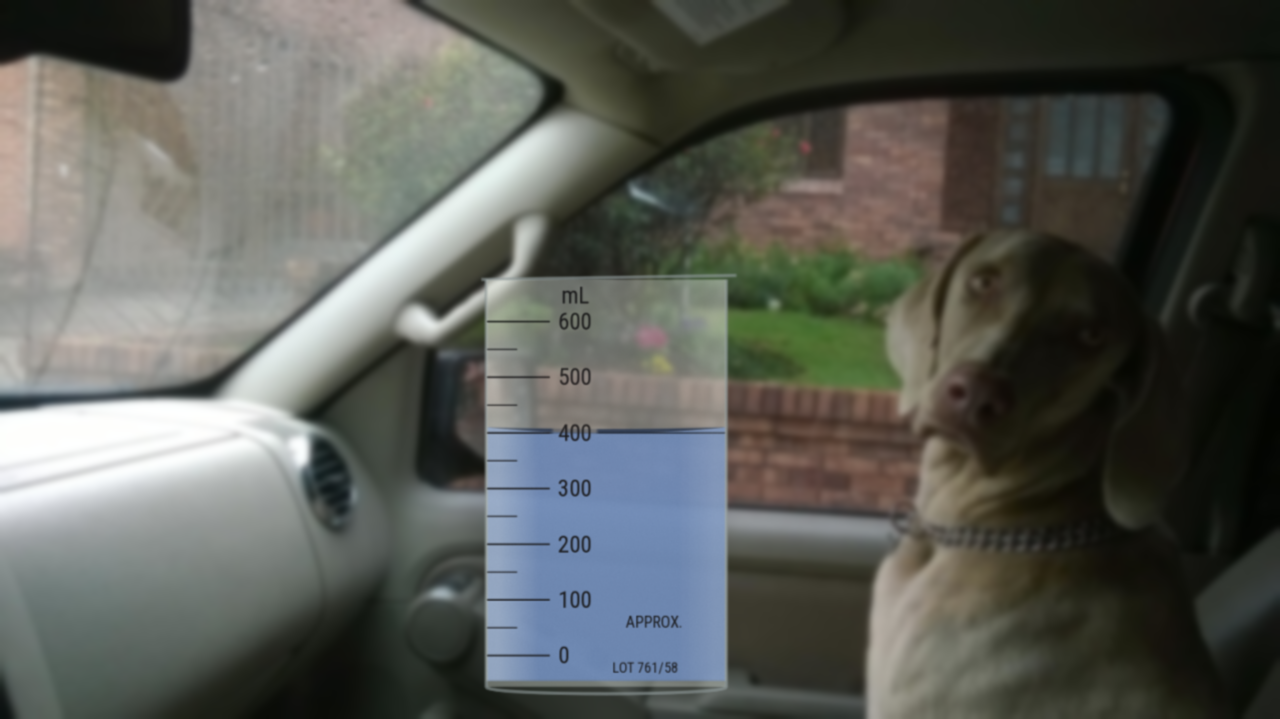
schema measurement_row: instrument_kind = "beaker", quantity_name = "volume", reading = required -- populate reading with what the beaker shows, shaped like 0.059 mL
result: 400 mL
